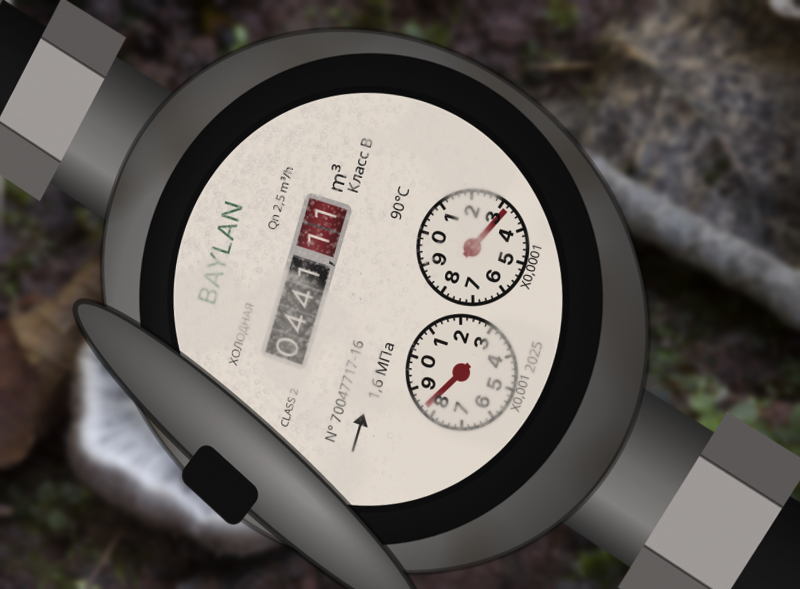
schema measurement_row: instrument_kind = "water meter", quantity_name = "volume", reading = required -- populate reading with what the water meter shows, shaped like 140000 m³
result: 441.1183 m³
